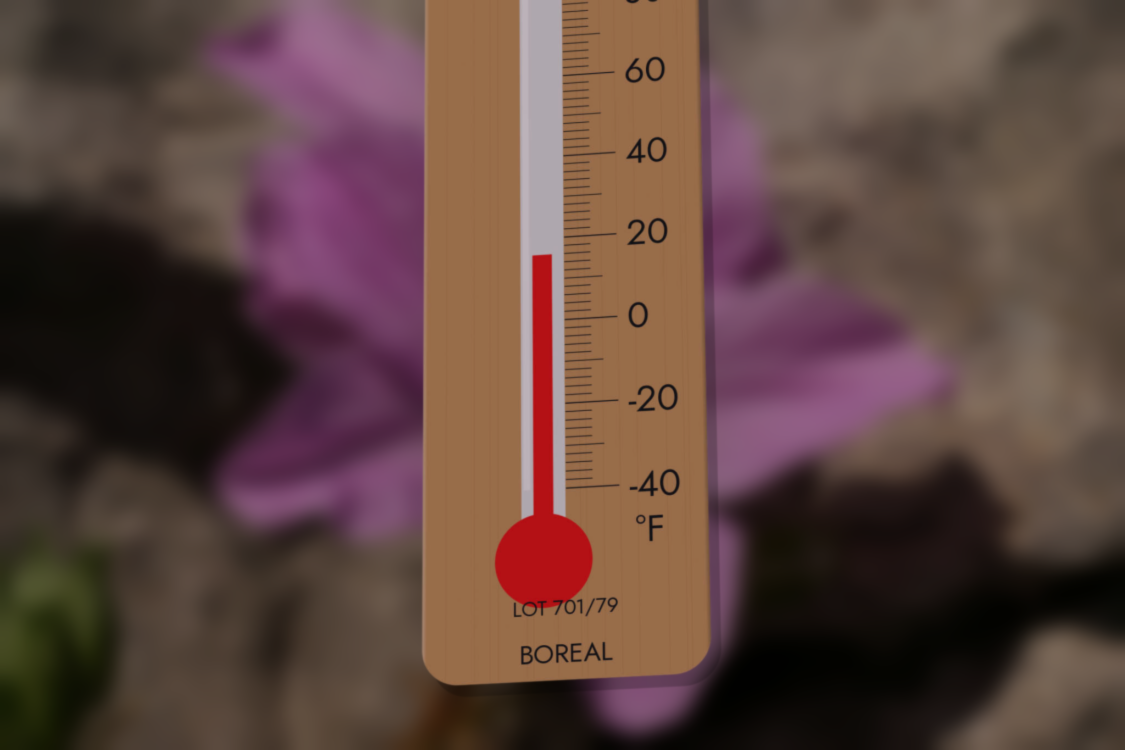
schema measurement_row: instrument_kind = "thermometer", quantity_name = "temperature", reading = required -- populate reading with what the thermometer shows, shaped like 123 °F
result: 16 °F
